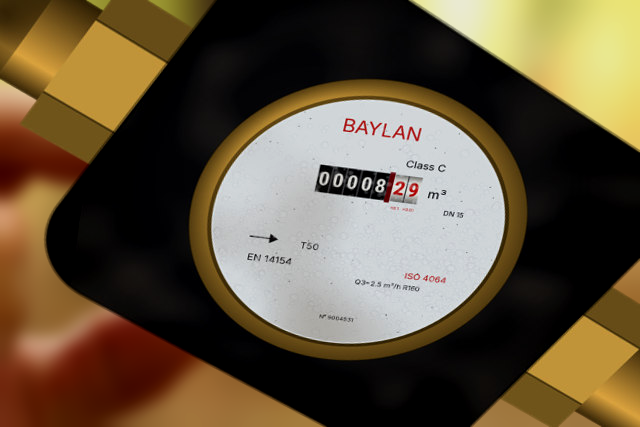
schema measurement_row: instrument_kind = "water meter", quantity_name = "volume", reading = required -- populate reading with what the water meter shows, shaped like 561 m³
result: 8.29 m³
